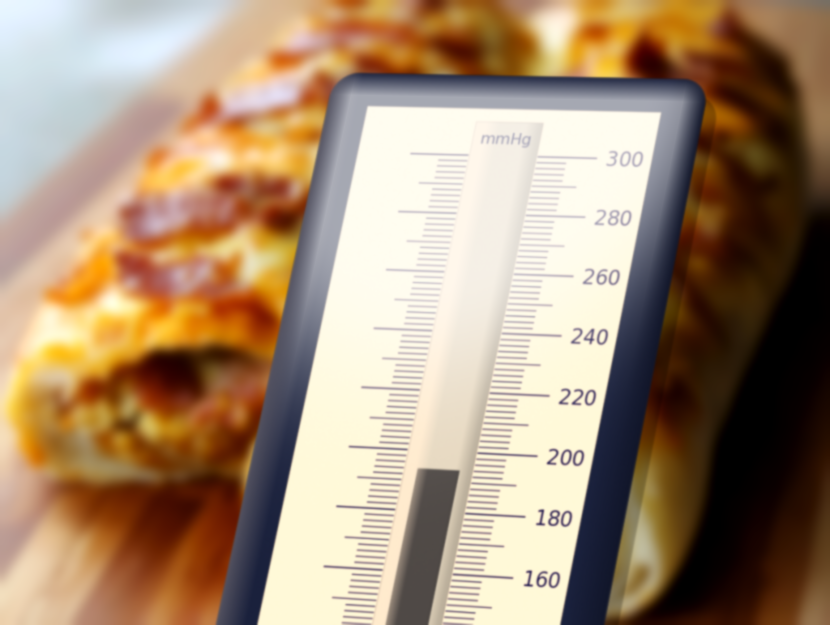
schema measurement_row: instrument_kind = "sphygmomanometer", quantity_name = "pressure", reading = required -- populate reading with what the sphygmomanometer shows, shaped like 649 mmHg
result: 194 mmHg
